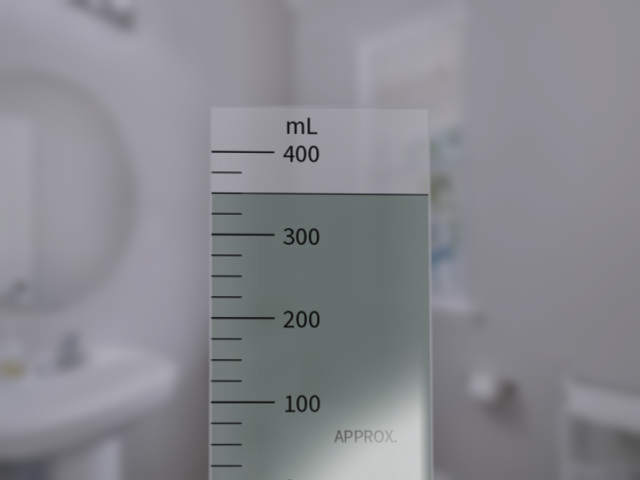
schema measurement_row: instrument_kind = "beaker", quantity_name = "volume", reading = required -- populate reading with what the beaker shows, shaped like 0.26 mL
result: 350 mL
